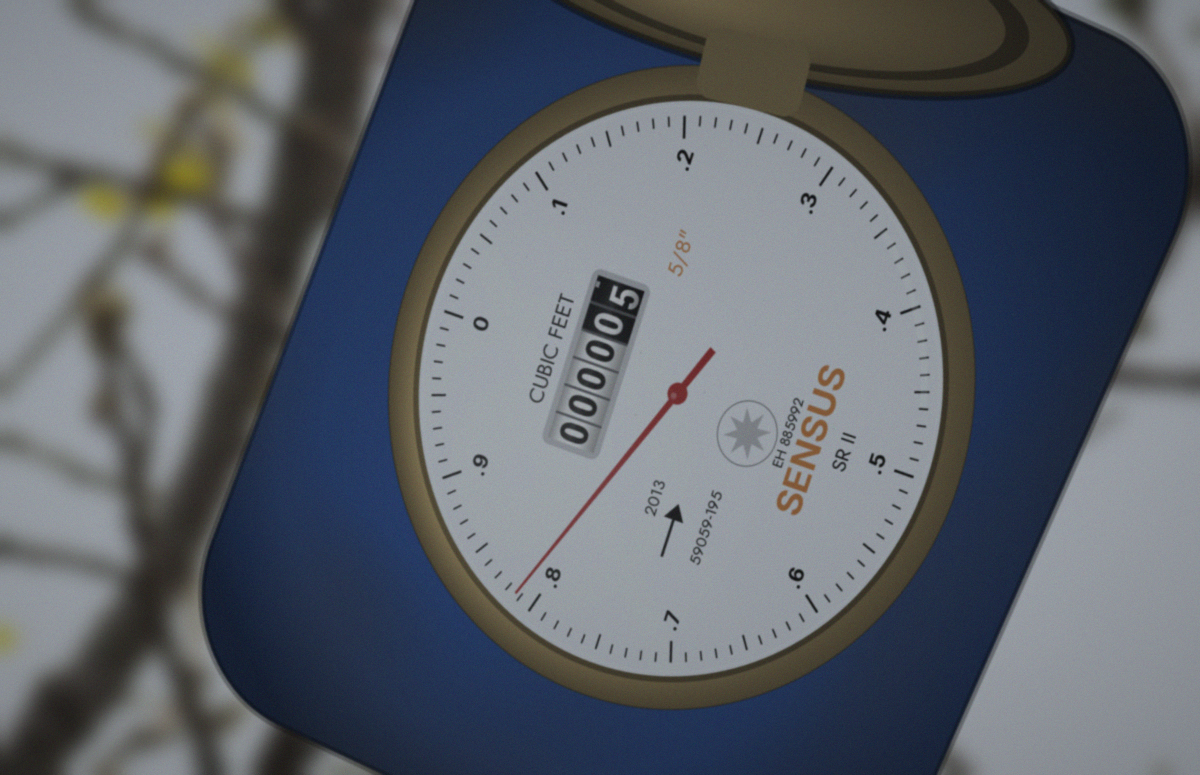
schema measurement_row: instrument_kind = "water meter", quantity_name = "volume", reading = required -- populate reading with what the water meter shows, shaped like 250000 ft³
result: 4.81 ft³
